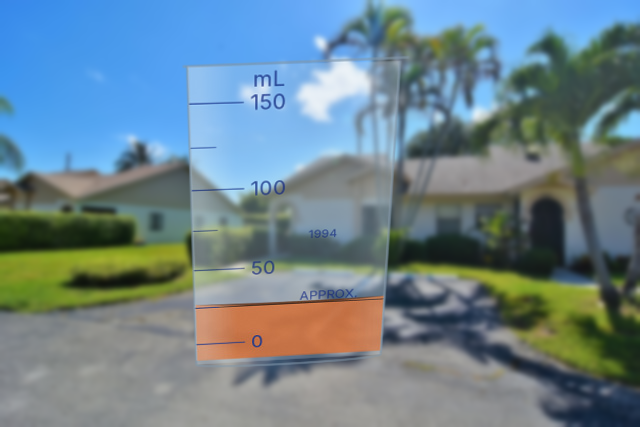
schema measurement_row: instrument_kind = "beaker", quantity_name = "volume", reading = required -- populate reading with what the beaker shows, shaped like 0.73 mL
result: 25 mL
